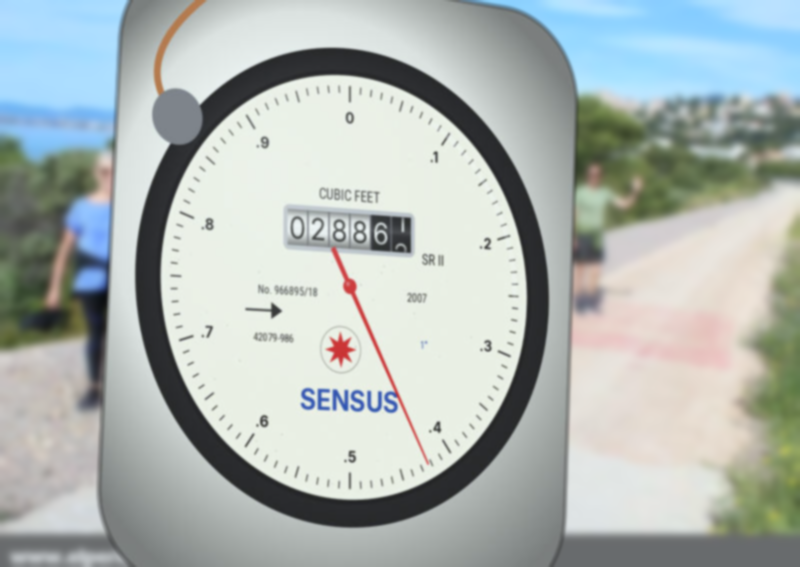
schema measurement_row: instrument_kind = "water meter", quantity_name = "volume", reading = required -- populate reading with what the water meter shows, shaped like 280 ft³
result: 28861.42 ft³
